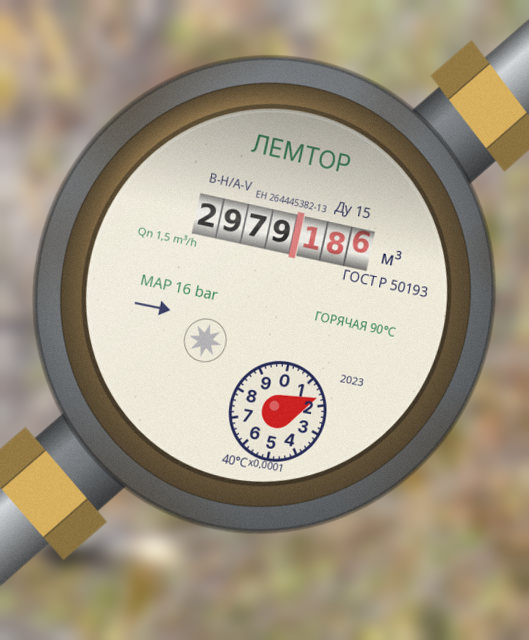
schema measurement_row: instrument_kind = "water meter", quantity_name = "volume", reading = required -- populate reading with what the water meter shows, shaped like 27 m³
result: 2979.1861 m³
